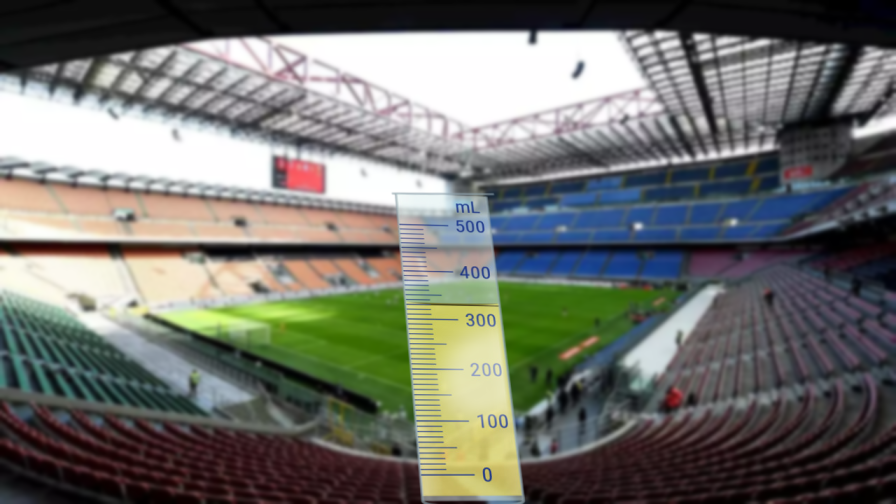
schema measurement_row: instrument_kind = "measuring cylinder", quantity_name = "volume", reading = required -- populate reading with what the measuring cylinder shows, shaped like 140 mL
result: 330 mL
